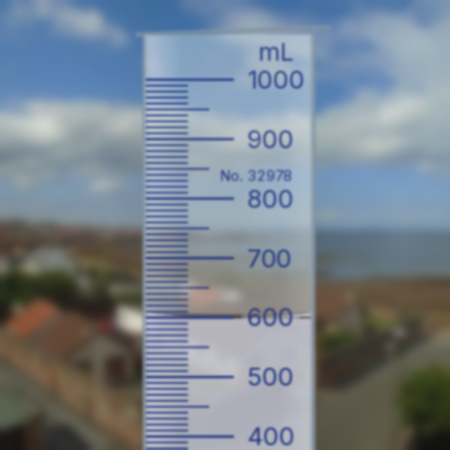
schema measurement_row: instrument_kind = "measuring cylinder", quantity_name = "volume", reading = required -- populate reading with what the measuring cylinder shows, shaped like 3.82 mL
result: 600 mL
